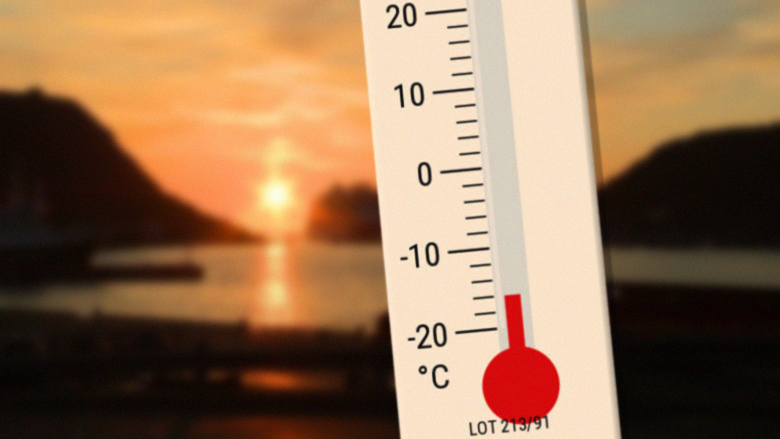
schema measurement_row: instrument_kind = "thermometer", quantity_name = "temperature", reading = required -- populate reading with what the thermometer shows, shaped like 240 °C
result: -16 °C
